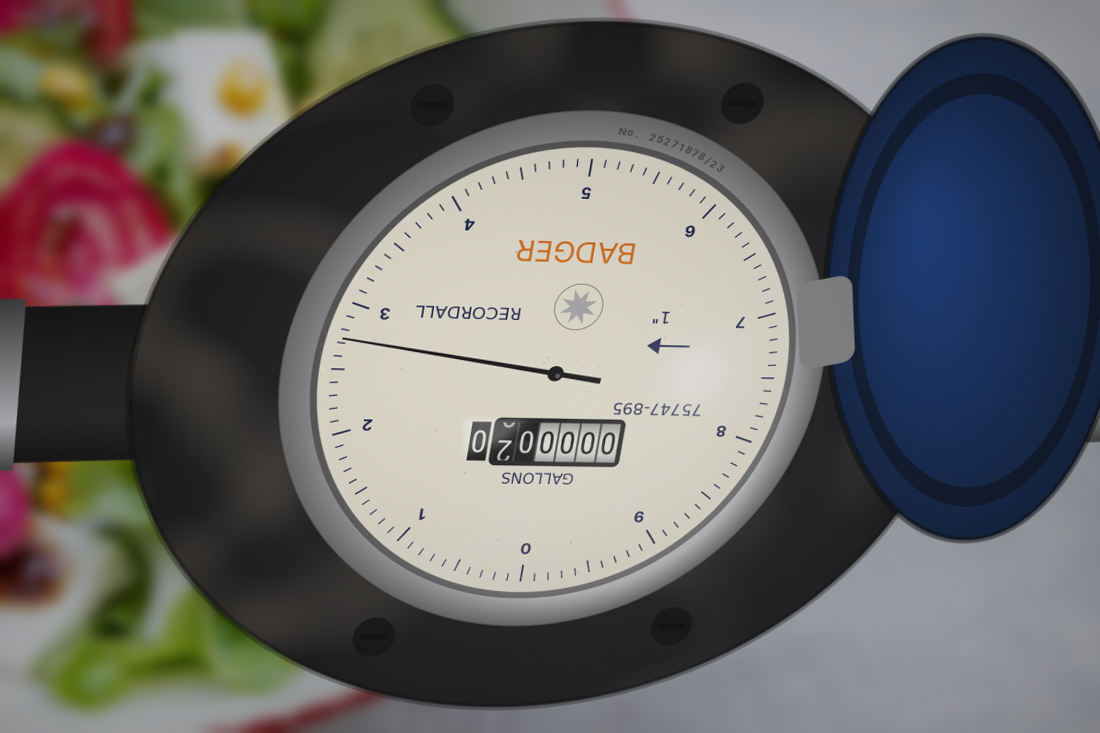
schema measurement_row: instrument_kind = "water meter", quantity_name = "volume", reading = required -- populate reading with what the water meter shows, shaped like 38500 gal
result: 22.7 gal
